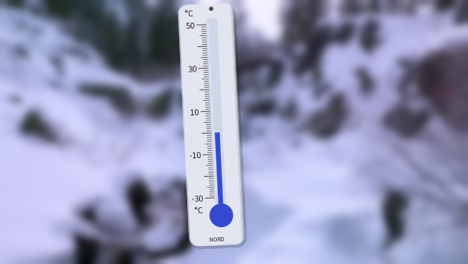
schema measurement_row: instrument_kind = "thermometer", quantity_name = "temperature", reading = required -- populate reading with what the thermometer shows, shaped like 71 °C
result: 0 °C
